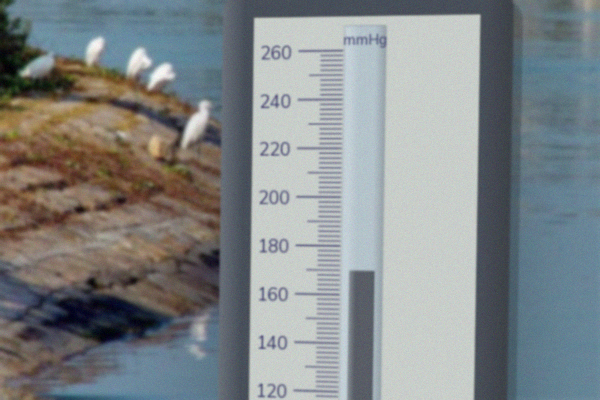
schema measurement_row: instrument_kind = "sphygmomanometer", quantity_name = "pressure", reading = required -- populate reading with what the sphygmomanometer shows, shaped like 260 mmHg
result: 170 mmHg
